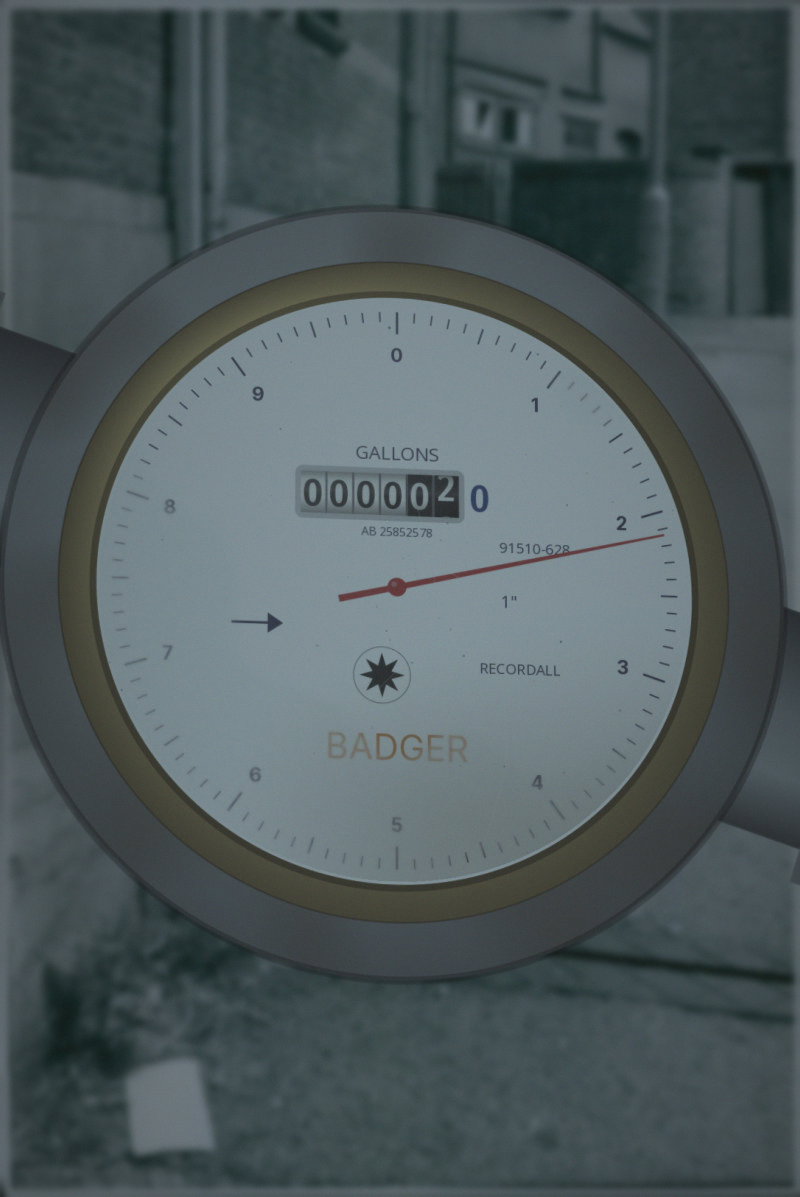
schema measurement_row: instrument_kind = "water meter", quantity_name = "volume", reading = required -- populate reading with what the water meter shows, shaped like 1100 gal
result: 22.1 gal
